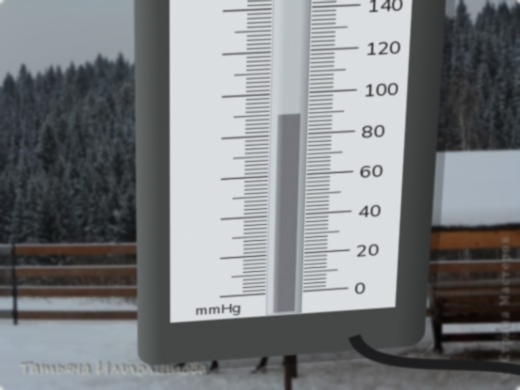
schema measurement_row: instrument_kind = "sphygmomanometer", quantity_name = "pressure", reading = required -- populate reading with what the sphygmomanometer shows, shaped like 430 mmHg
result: 90 mmHg
